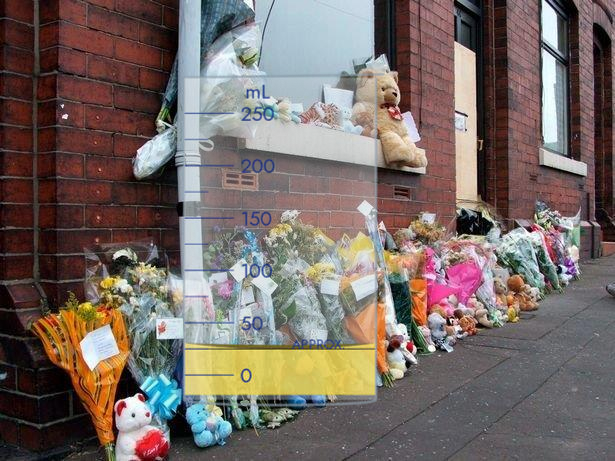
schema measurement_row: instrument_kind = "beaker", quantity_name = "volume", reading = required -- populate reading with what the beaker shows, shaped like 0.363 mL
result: 25 mL
